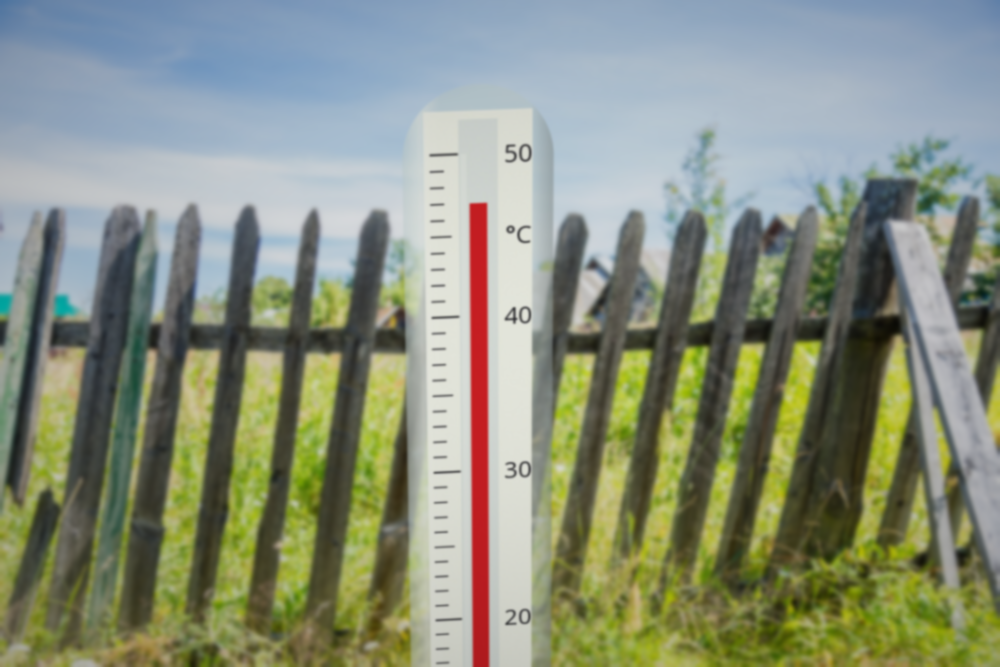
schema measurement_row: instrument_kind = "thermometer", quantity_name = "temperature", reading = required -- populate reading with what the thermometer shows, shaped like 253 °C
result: 47 °C
